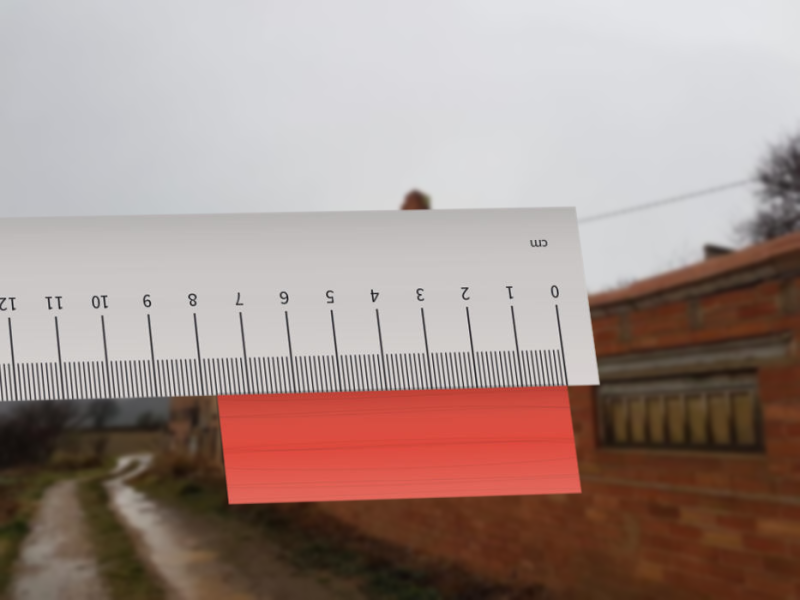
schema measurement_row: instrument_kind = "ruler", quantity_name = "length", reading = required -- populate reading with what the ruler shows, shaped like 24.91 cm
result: 7.7 cm
